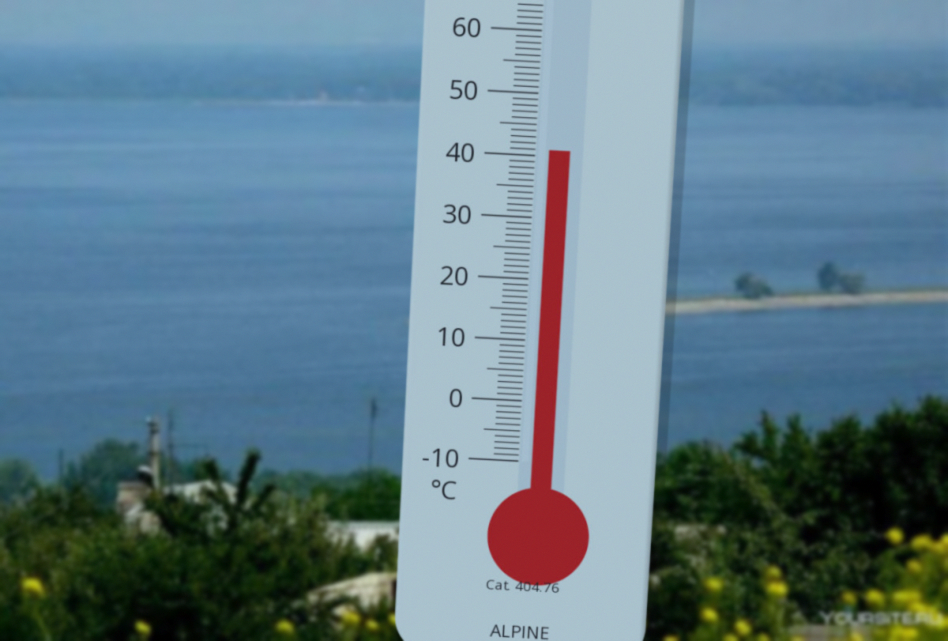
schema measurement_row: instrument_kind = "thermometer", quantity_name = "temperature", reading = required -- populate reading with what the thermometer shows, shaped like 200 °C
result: 41 °C
